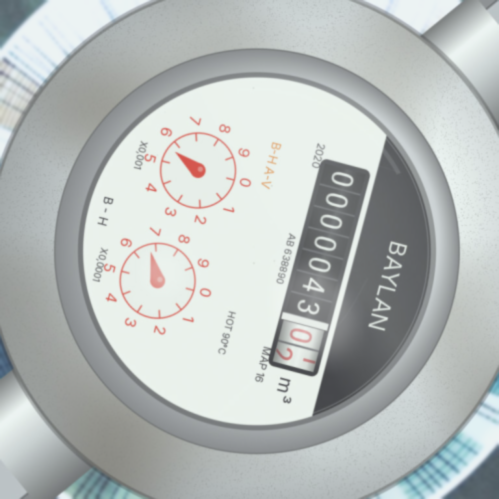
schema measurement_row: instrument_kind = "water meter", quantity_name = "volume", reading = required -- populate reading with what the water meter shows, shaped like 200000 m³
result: 43.0156 m³
